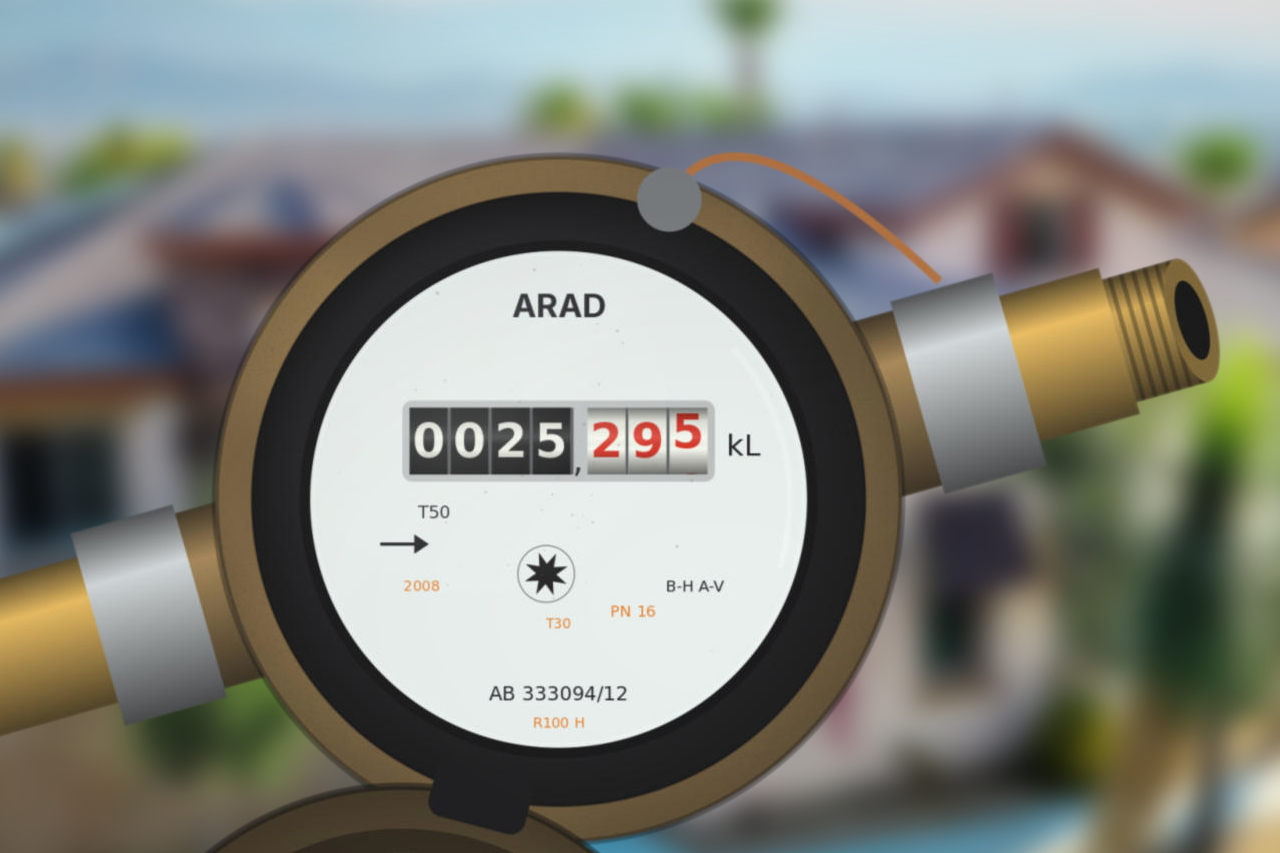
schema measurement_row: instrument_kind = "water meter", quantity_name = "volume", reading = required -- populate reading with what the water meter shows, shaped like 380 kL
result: 25.295 kL
